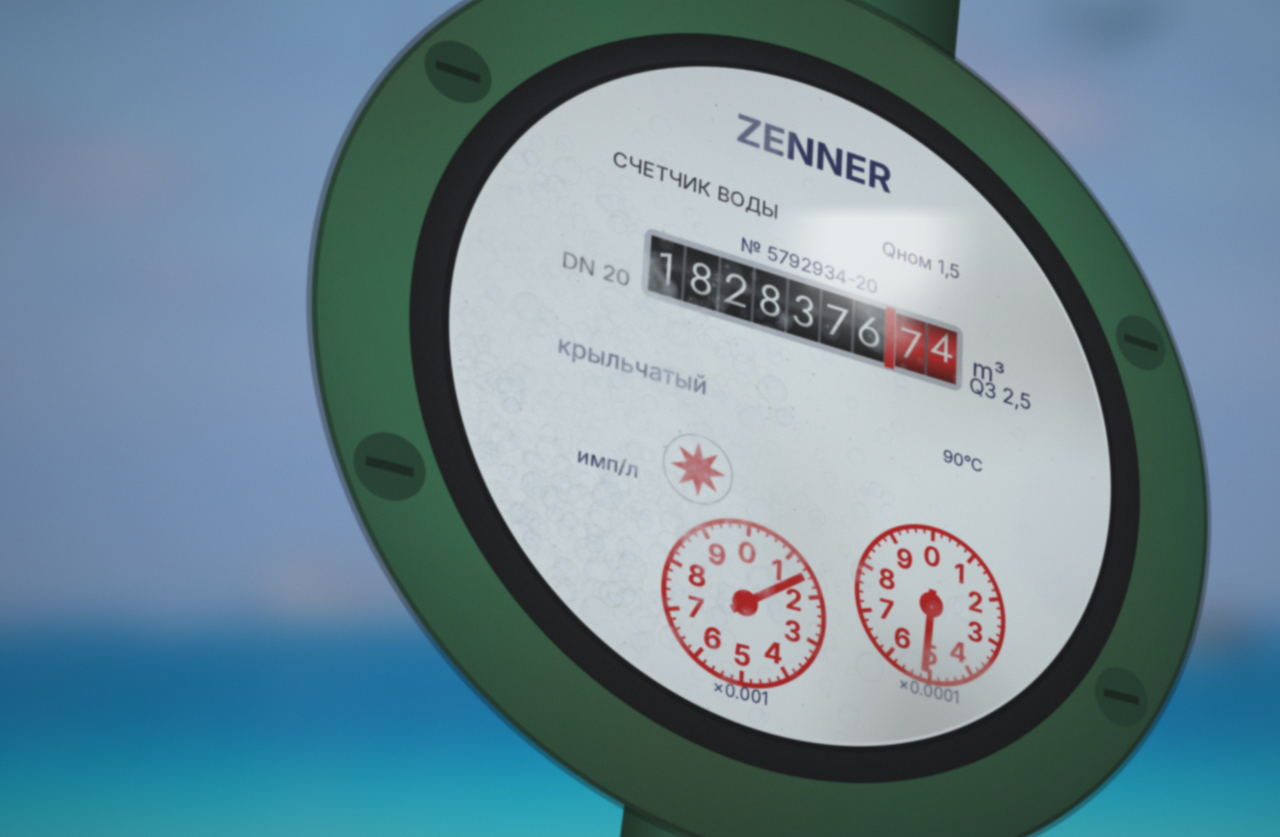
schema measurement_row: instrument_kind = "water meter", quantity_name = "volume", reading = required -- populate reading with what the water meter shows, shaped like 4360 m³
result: 1828376.7415 m³
